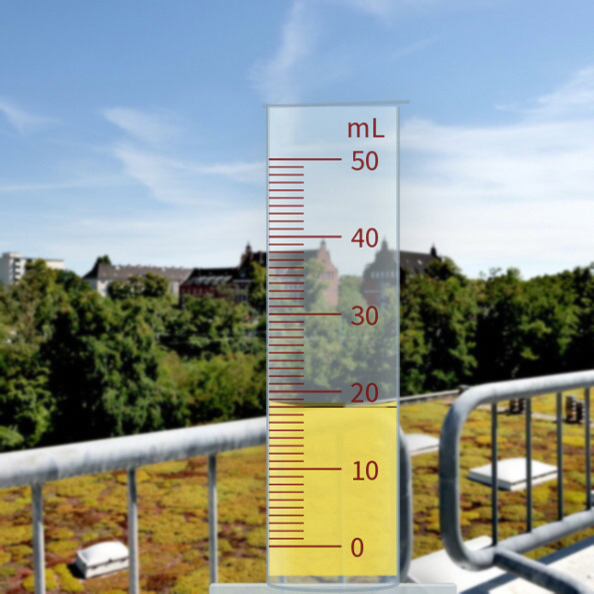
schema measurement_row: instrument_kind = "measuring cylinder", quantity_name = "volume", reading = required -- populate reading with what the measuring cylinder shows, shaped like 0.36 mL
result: 18 mL
